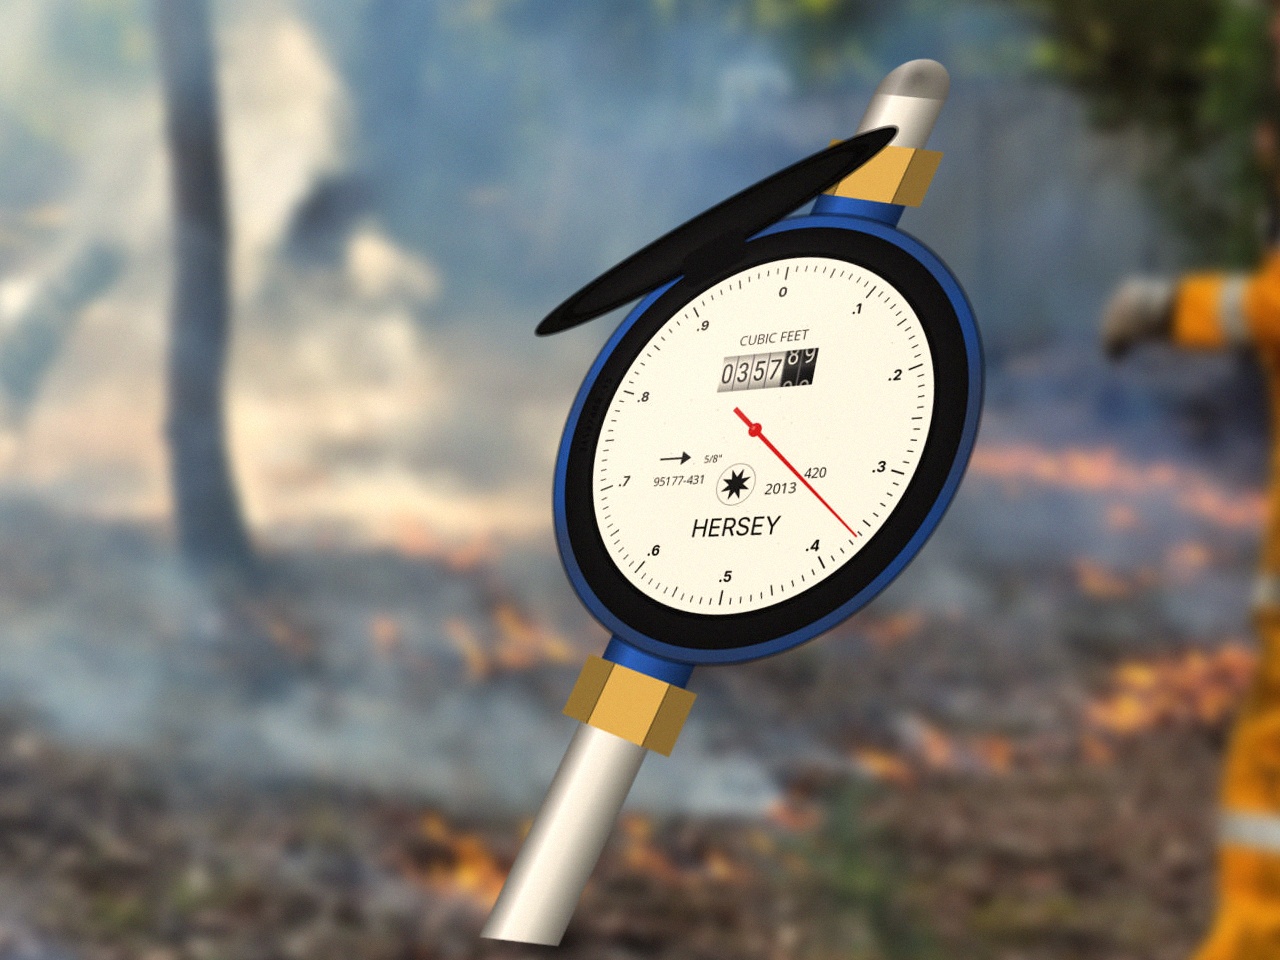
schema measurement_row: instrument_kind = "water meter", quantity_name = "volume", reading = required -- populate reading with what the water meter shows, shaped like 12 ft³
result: 35789.36 ft³
